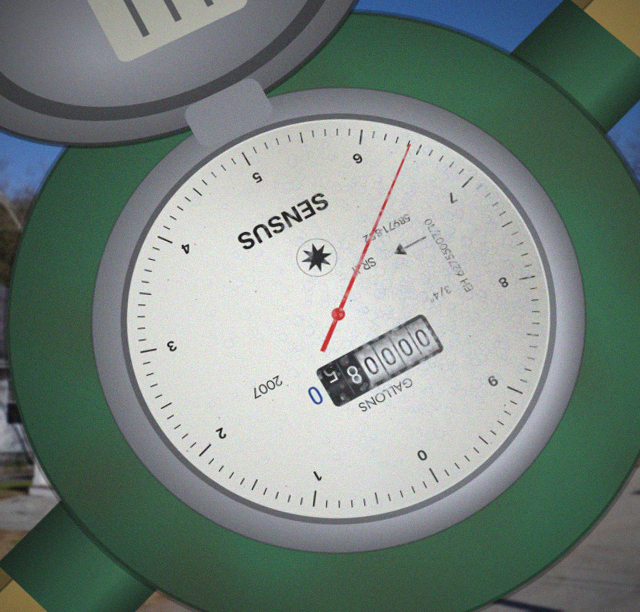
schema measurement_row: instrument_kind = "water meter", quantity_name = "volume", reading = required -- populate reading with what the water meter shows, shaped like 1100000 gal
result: 846.4 gal
